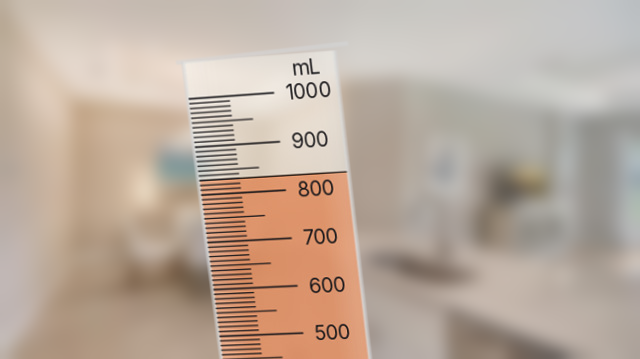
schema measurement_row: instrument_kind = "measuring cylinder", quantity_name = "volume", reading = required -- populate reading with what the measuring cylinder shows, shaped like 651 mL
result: 830 mL
